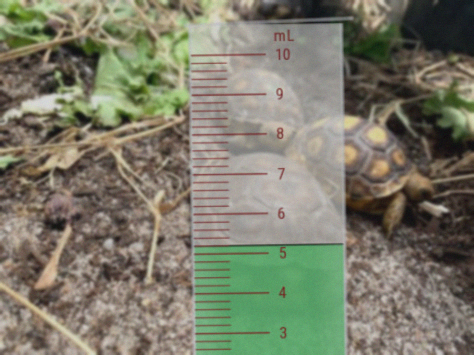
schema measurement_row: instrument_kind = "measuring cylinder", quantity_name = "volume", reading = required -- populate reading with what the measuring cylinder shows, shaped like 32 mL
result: 5.2 mL
